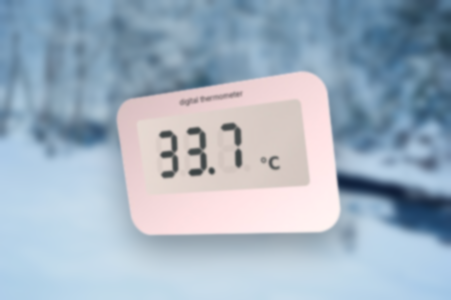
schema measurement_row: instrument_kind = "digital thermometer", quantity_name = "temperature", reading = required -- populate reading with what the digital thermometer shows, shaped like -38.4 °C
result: 33.7 °C
